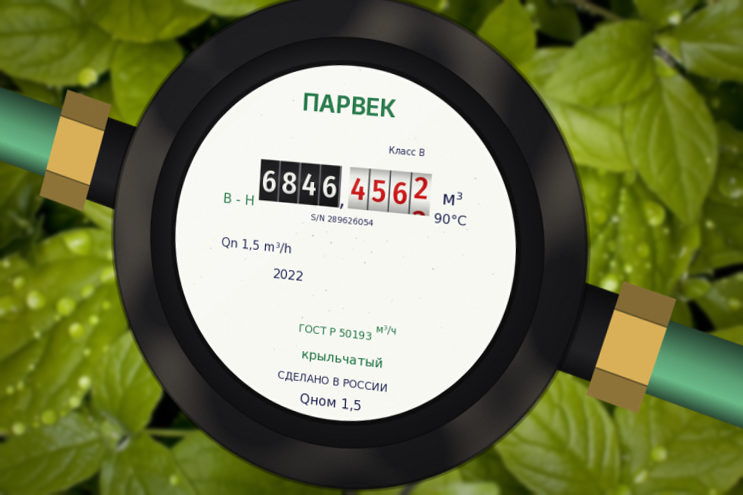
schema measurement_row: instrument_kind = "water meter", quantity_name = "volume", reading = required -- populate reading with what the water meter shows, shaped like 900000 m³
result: 6846.4562 m³
